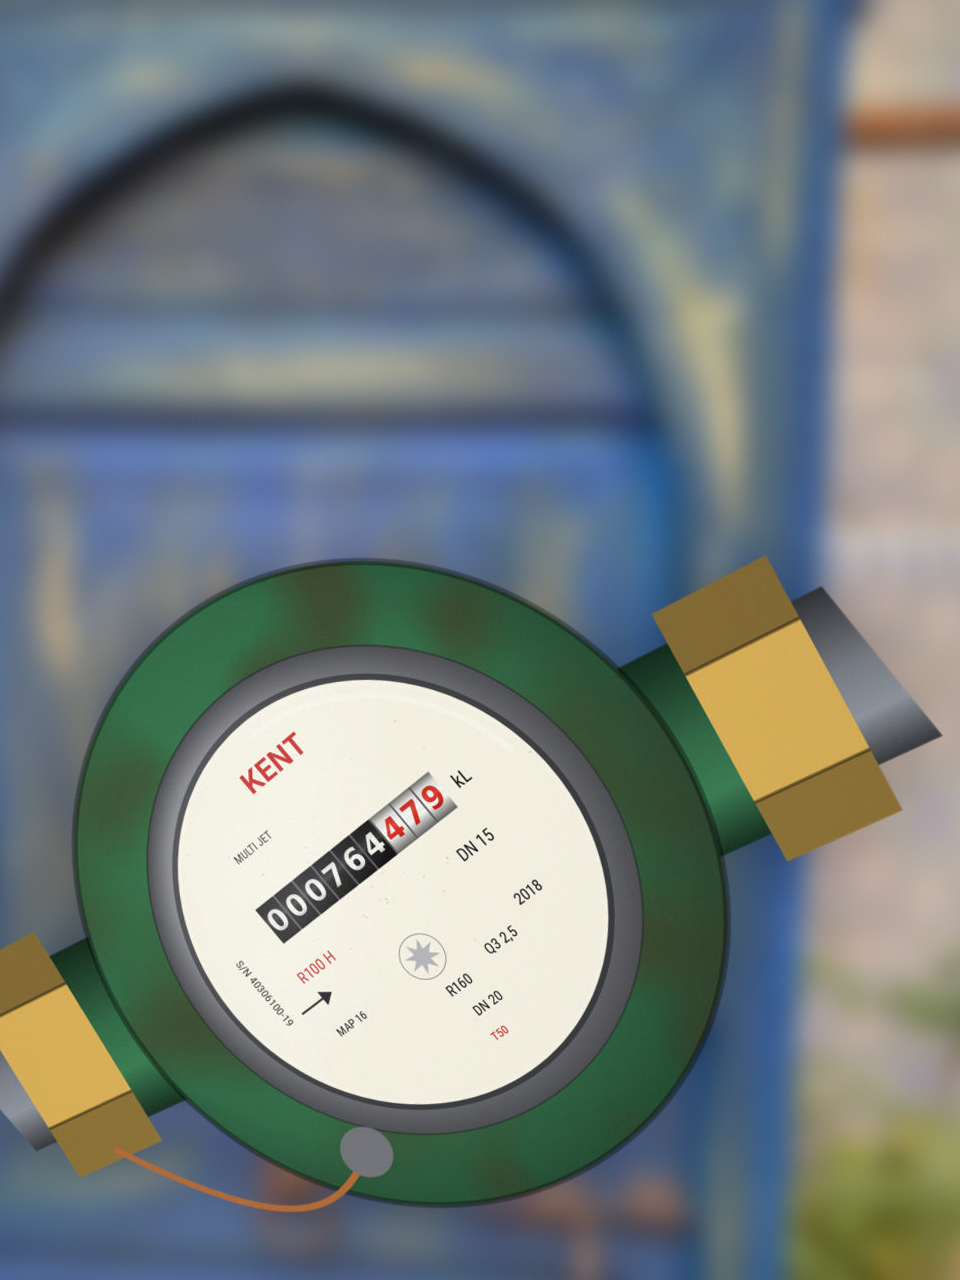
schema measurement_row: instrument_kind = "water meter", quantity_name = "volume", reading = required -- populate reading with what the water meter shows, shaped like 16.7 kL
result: 764.479 kL
